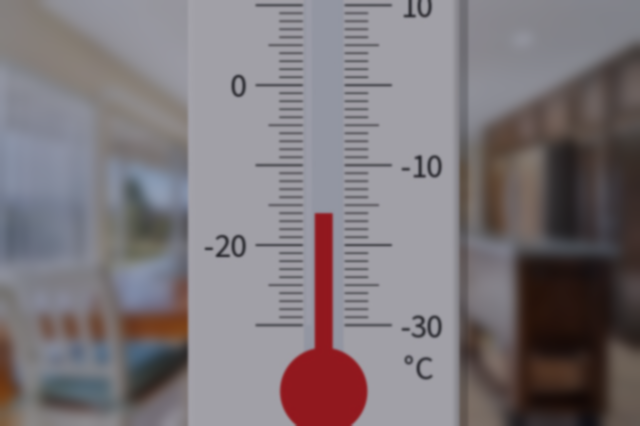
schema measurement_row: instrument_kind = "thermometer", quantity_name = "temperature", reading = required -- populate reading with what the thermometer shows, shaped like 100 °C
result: -16 °C
